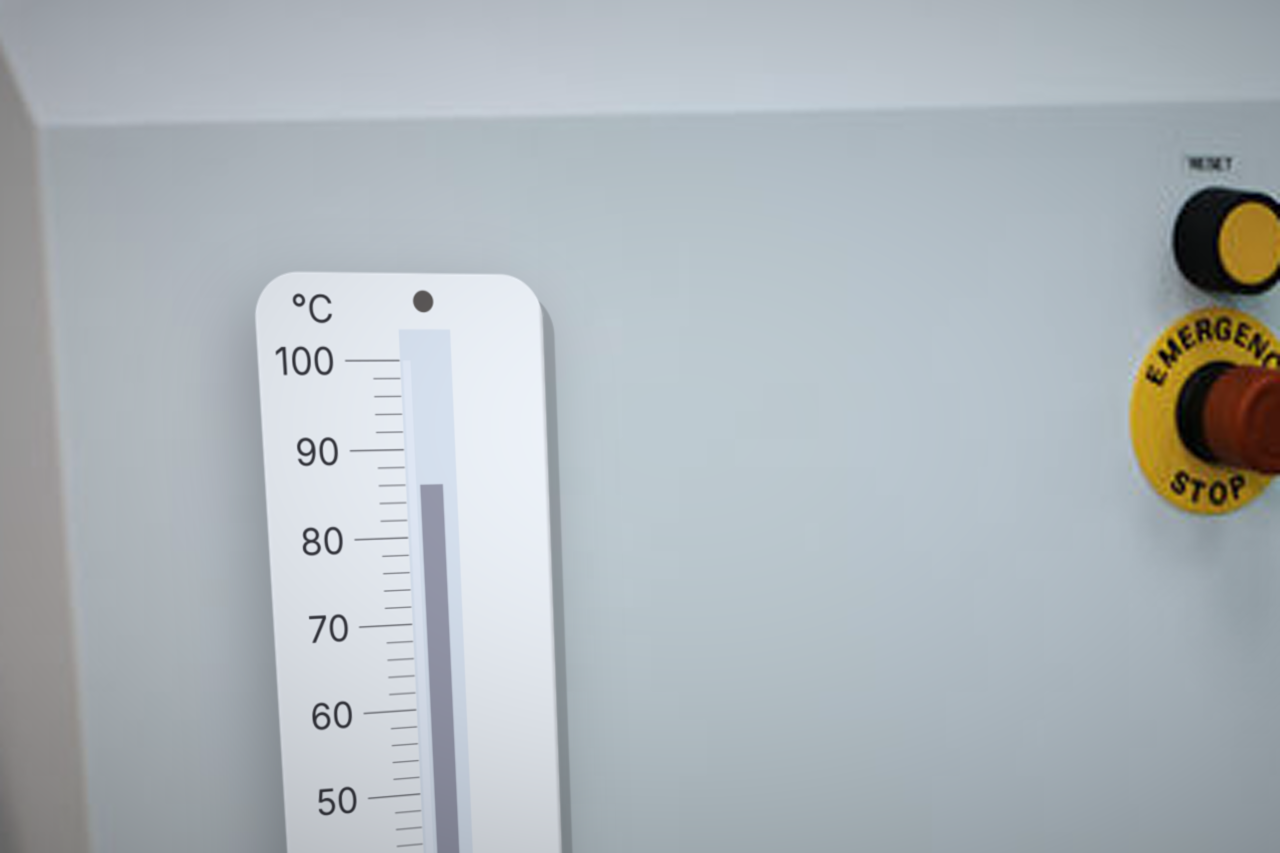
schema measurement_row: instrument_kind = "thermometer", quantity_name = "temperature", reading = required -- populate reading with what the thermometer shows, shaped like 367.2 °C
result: 86 °C
